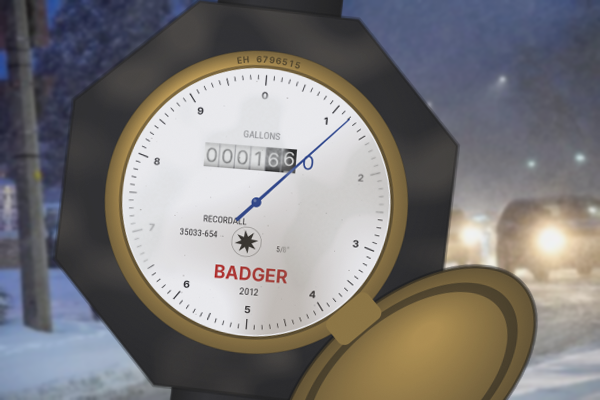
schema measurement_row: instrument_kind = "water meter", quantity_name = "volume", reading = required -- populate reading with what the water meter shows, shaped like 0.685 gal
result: 1661.2 gal
